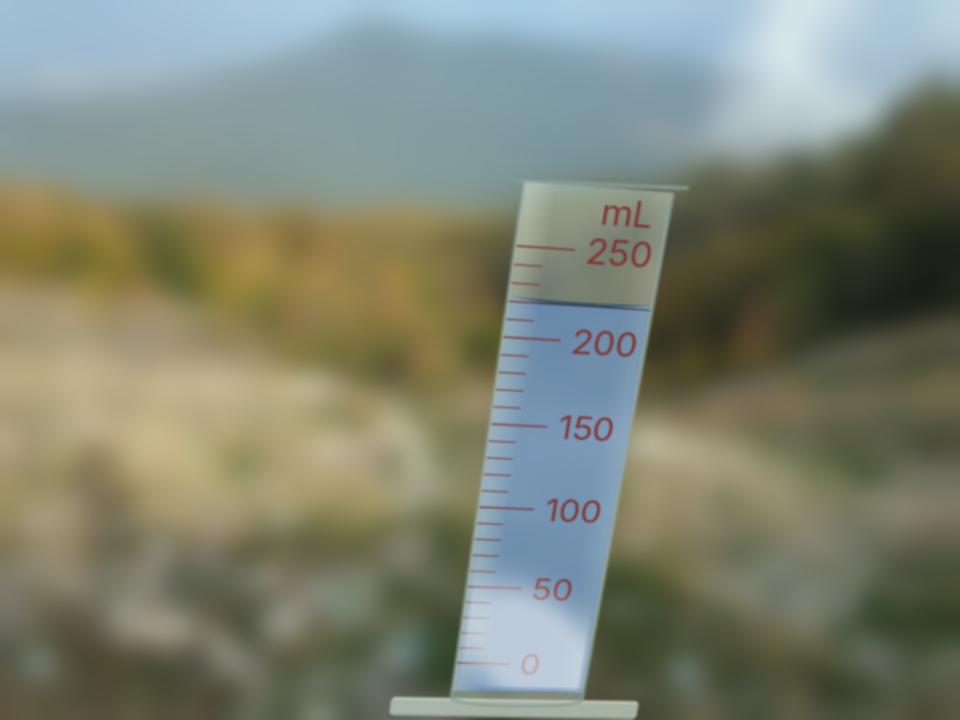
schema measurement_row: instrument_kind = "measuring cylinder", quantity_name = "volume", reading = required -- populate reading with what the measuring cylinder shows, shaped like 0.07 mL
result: 220 mL
